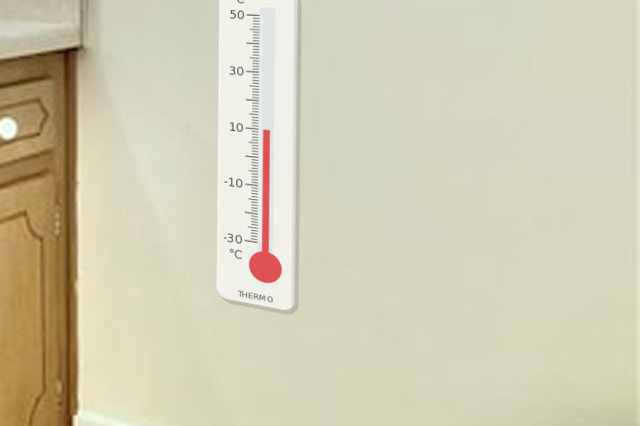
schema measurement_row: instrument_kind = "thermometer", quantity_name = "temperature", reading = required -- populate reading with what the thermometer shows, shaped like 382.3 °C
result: 10 °C
